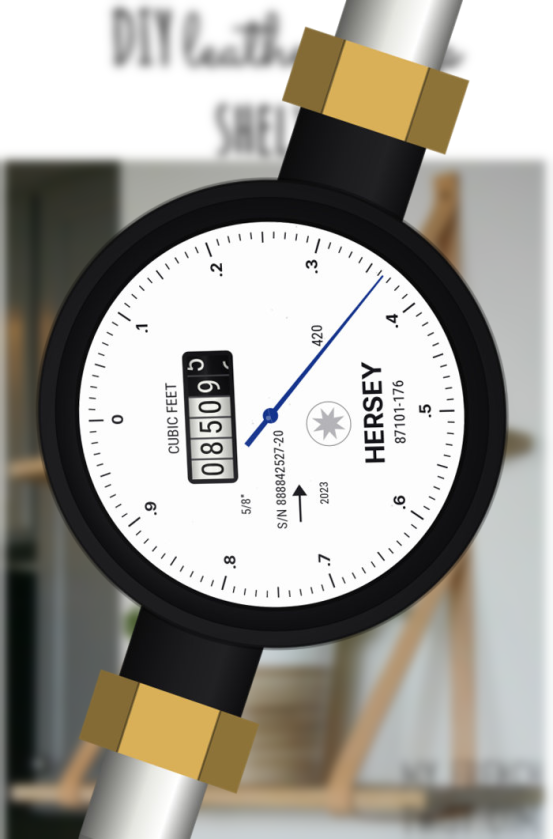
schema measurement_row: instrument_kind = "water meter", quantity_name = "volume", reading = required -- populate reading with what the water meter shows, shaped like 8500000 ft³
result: 85095.36 ft³
